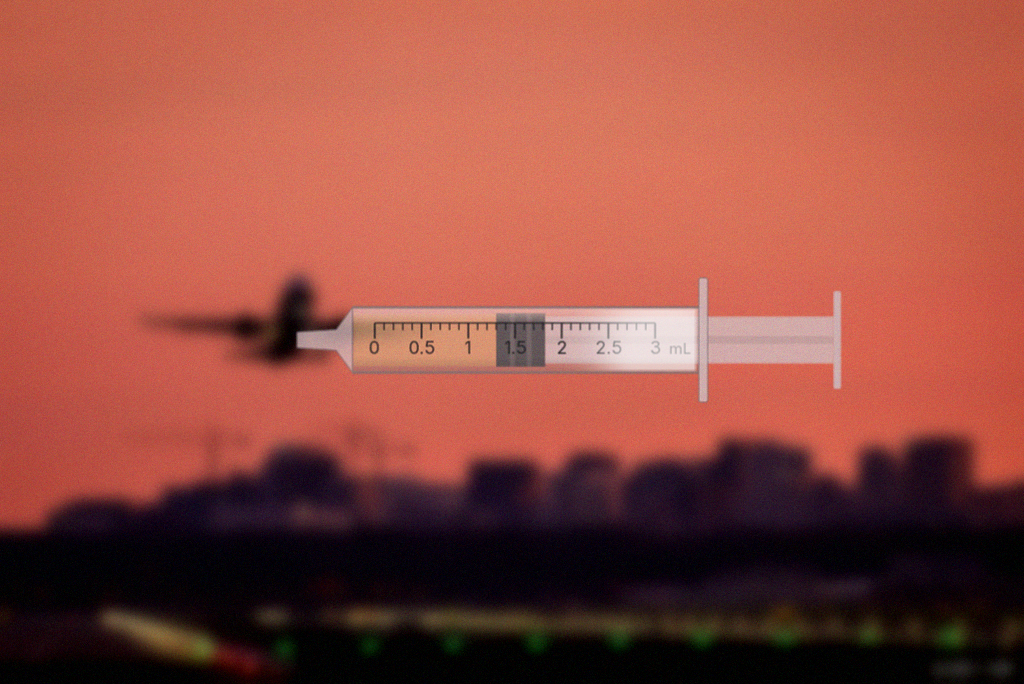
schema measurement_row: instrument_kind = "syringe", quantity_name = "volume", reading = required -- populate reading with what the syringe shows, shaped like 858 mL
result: 1.3 mL
